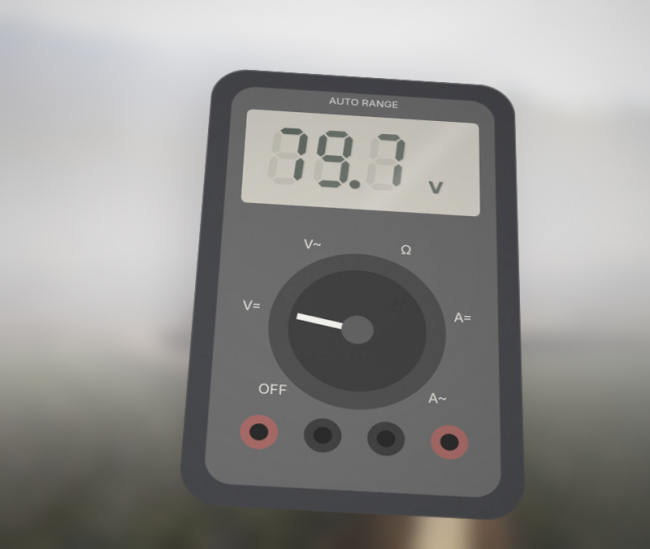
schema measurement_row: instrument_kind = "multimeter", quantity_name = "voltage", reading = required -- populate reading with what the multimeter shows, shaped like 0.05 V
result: 79.7 V
